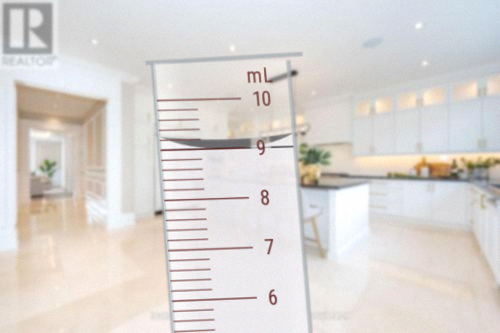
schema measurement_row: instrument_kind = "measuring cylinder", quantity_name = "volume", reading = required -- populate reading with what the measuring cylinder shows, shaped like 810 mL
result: 9 mL
